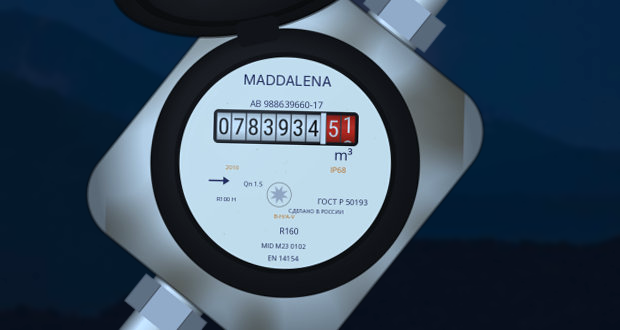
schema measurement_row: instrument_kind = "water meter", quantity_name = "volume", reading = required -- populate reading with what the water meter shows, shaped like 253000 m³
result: 783934.51 m³
